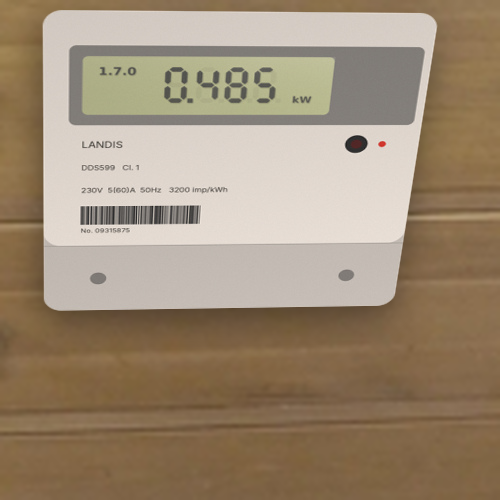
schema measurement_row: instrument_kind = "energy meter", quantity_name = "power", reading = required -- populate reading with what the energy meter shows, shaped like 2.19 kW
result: 0.485 kW
